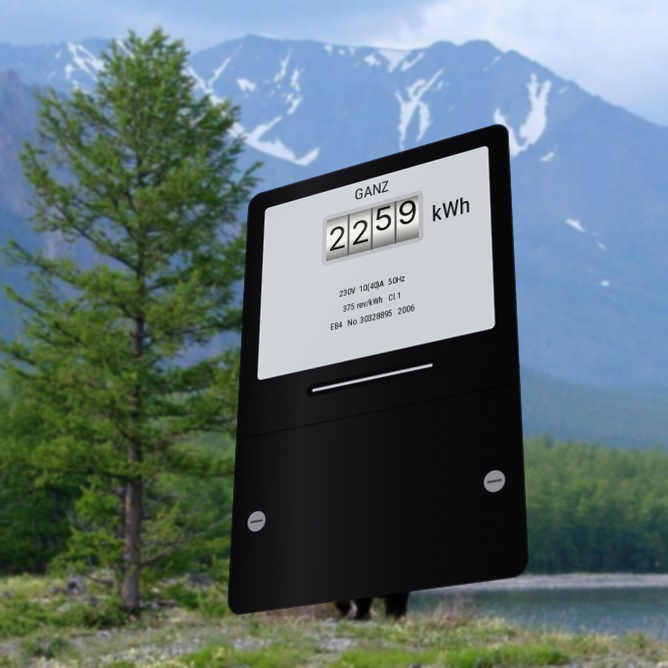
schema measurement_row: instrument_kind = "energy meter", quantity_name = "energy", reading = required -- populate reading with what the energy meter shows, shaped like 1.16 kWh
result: 2259 kWh
